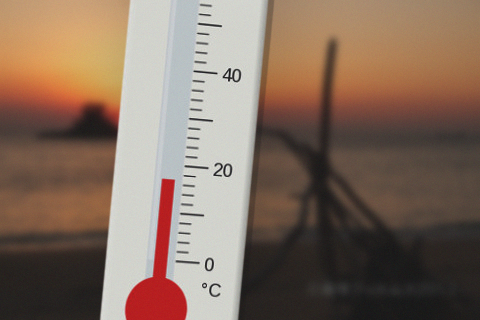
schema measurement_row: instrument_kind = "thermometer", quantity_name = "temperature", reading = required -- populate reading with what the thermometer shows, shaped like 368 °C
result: 17 °C
